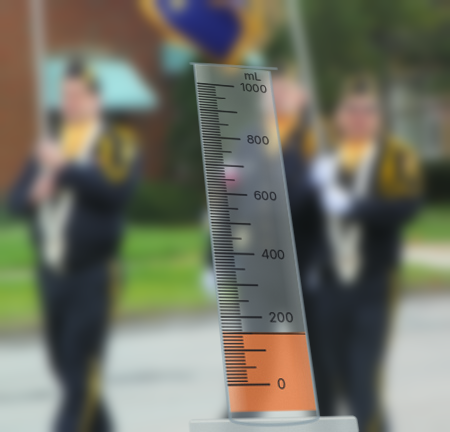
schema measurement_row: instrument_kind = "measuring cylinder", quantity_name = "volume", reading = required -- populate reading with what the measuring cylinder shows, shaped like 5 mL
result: 150 mL
